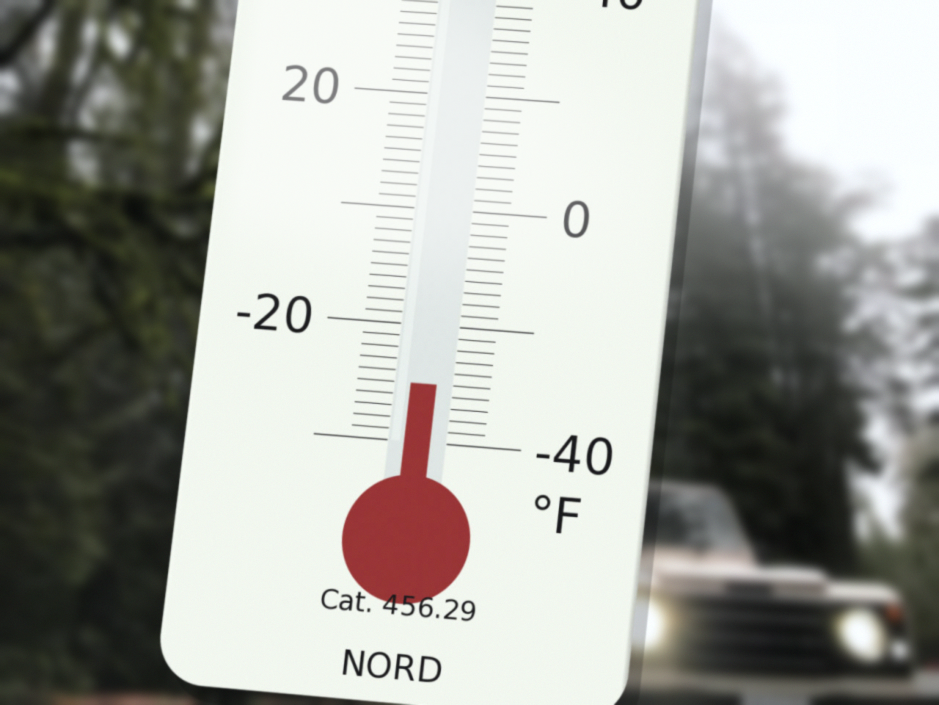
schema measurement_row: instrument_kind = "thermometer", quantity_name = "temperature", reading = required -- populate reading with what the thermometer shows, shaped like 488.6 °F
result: -30 °F
